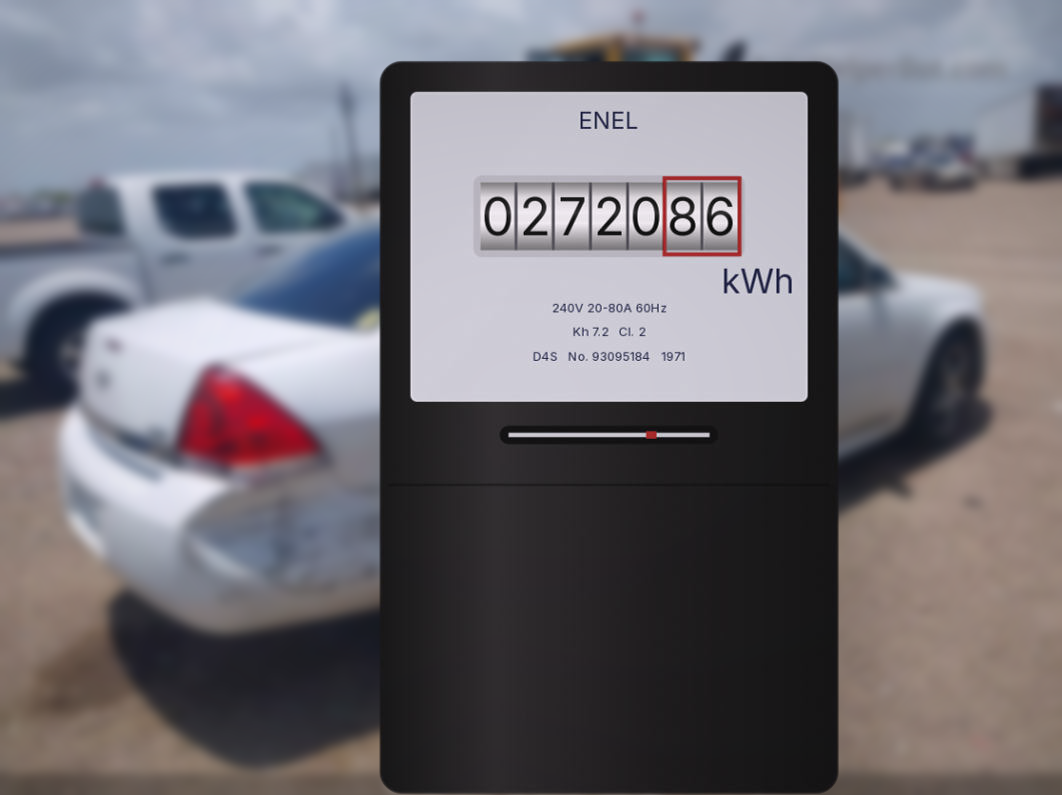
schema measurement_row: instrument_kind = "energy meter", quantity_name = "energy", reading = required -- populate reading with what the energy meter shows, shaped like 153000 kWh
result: 2720.86 kWh
